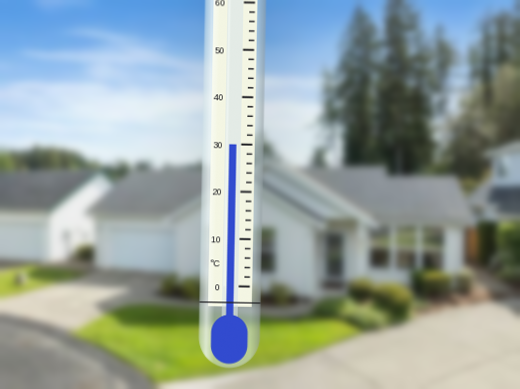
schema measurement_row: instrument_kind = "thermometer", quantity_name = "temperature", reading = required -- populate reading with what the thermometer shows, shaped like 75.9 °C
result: 30 °C
